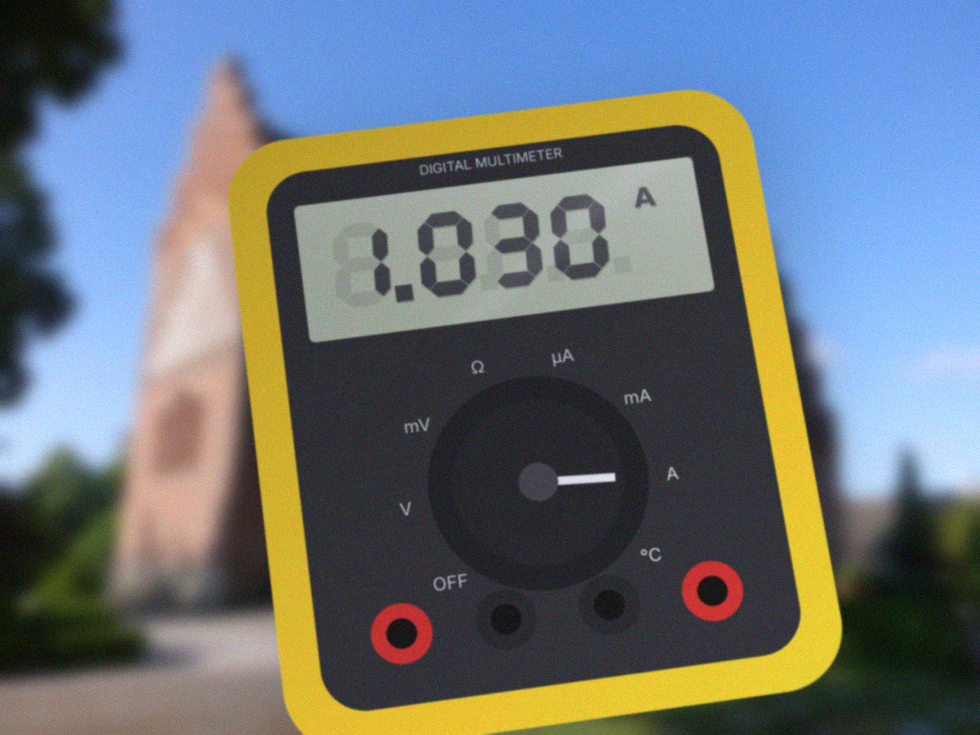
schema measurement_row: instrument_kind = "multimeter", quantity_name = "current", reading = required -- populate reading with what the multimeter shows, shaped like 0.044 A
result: 1.030 A
